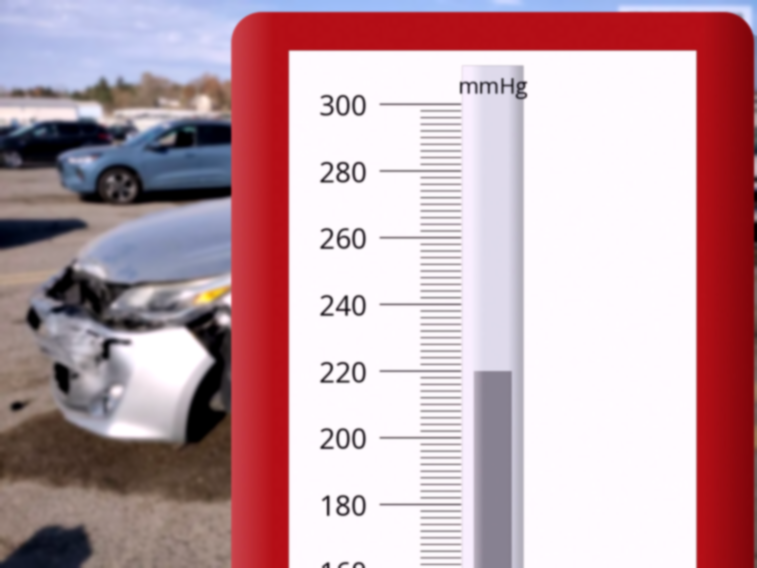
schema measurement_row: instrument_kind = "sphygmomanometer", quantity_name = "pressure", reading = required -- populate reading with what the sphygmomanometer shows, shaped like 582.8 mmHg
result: 220 mmHg
